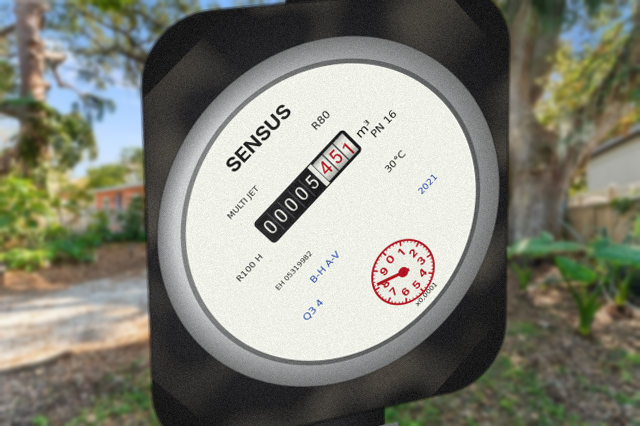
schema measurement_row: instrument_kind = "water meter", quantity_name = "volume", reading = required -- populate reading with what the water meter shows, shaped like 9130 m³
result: 5.4508 m³
